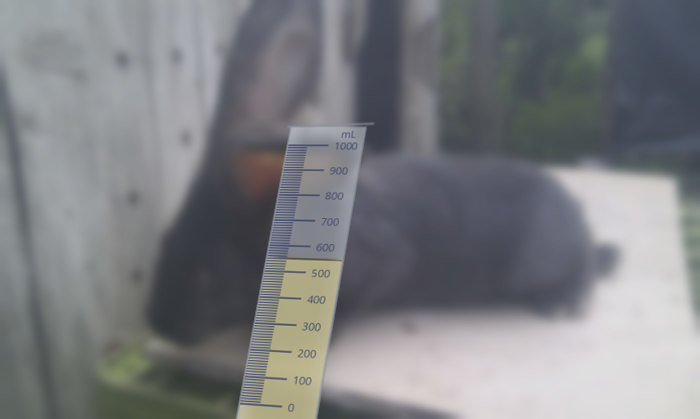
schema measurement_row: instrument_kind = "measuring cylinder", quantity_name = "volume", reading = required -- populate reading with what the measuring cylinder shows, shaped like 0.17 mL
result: 550 mL
